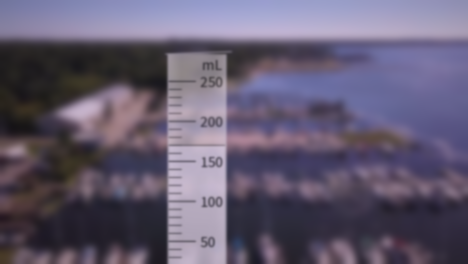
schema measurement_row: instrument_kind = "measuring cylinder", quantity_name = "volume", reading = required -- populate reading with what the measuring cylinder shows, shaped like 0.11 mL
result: 170 mL
